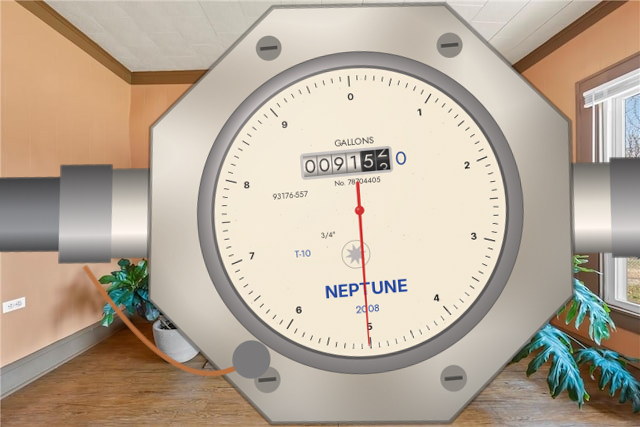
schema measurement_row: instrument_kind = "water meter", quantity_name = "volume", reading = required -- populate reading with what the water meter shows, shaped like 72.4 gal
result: 91525.0 gal
